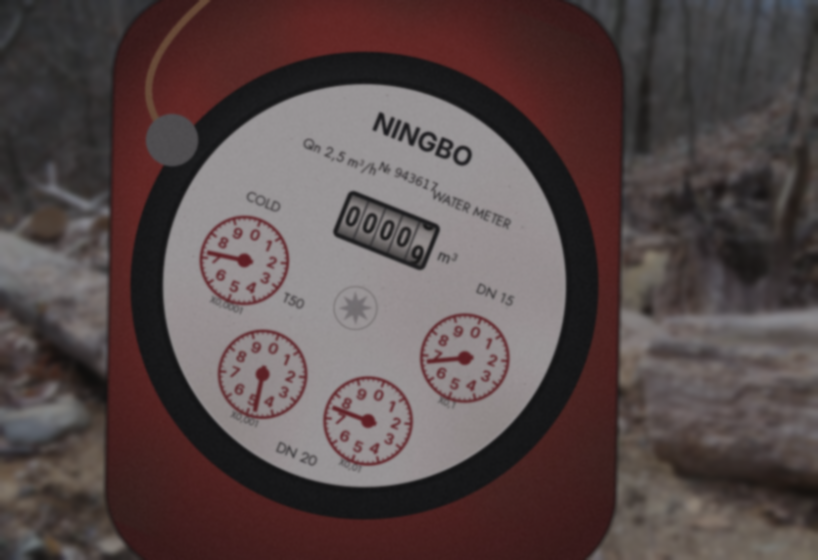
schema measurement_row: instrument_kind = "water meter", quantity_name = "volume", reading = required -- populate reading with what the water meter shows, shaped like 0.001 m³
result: 8.6747 m³
